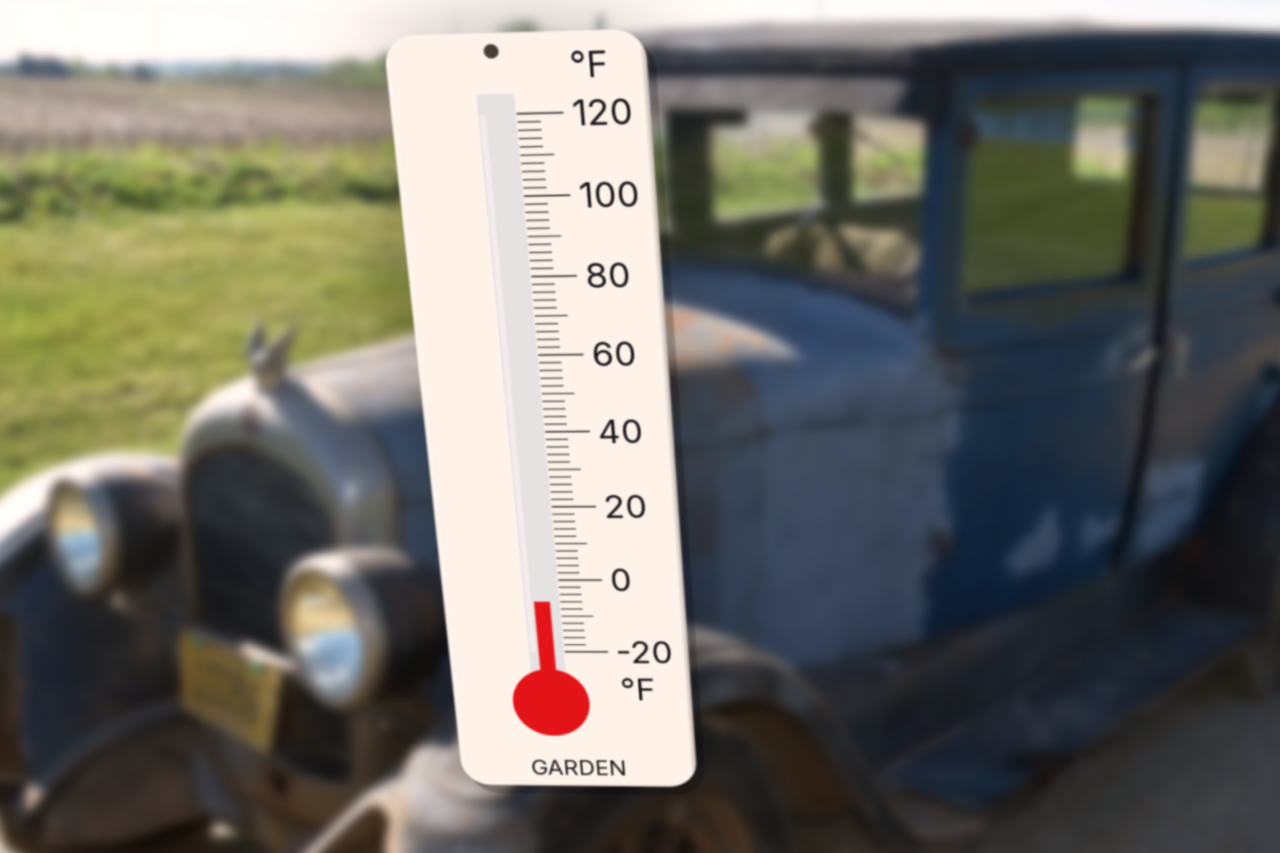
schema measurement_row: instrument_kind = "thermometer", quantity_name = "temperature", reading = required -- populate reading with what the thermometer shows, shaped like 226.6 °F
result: -6 °F
